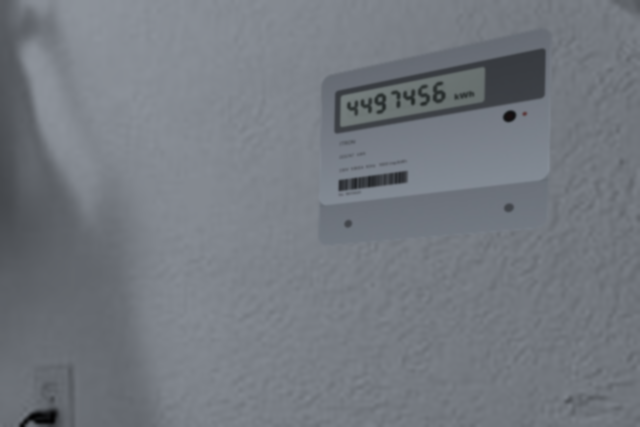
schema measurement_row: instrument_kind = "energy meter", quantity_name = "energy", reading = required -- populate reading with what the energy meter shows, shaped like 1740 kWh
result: 4497456 kWh
